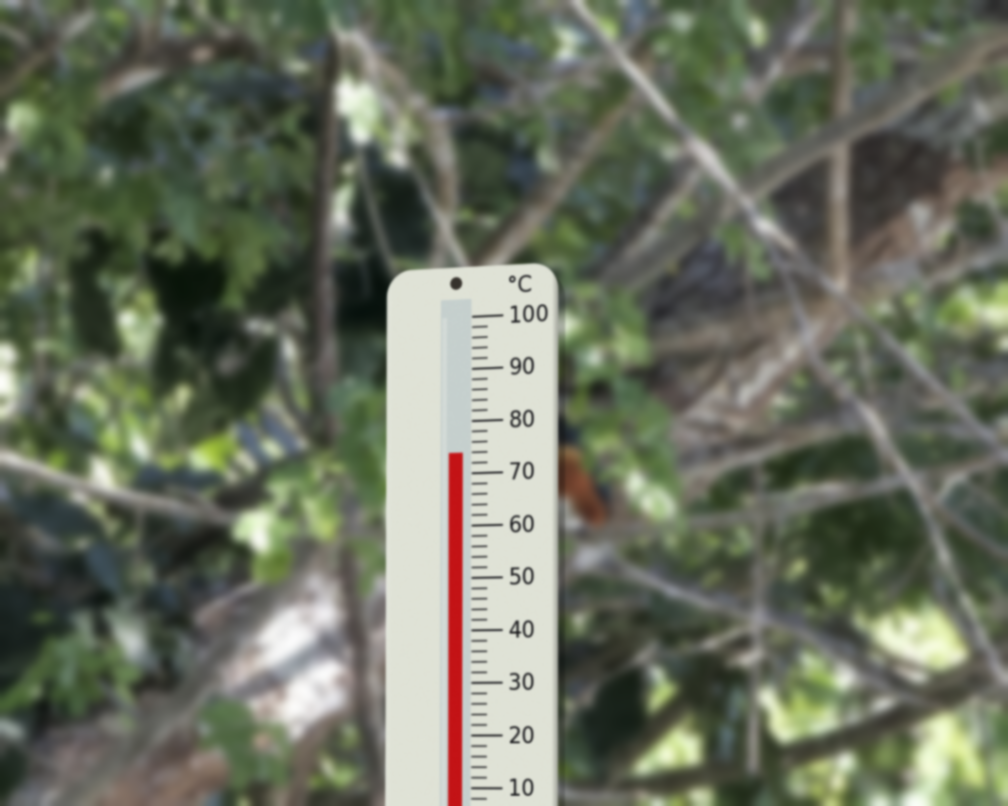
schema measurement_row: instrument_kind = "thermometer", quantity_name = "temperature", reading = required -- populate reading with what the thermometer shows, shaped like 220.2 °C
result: 74 °C
